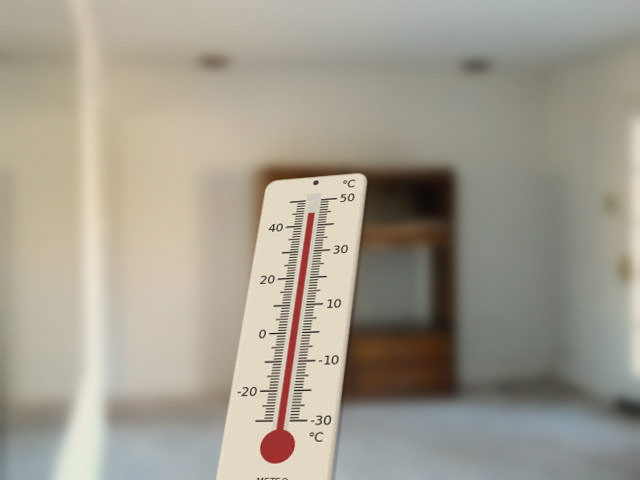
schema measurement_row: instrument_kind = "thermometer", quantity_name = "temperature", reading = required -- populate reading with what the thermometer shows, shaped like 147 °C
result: 45 °C
